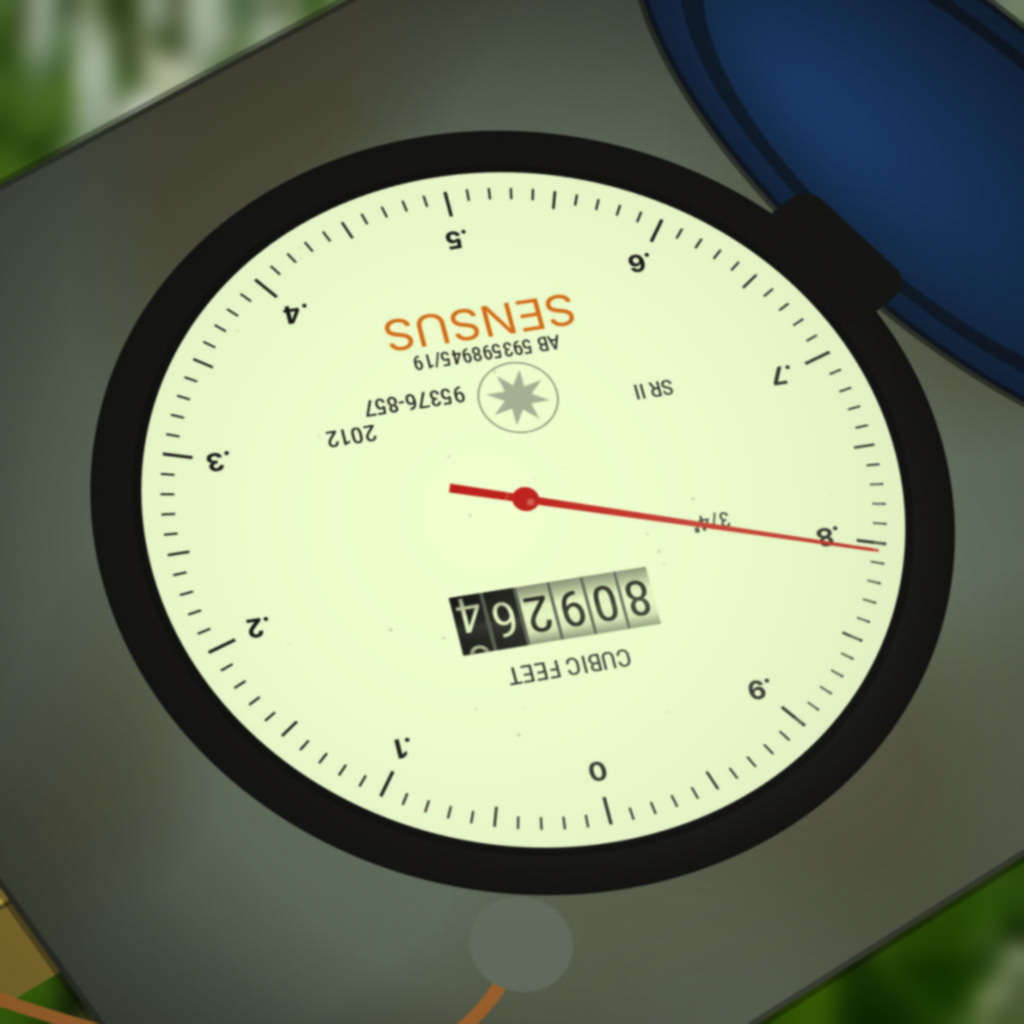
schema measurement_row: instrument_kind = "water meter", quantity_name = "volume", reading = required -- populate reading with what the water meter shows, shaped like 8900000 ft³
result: 809263.80 ft³
